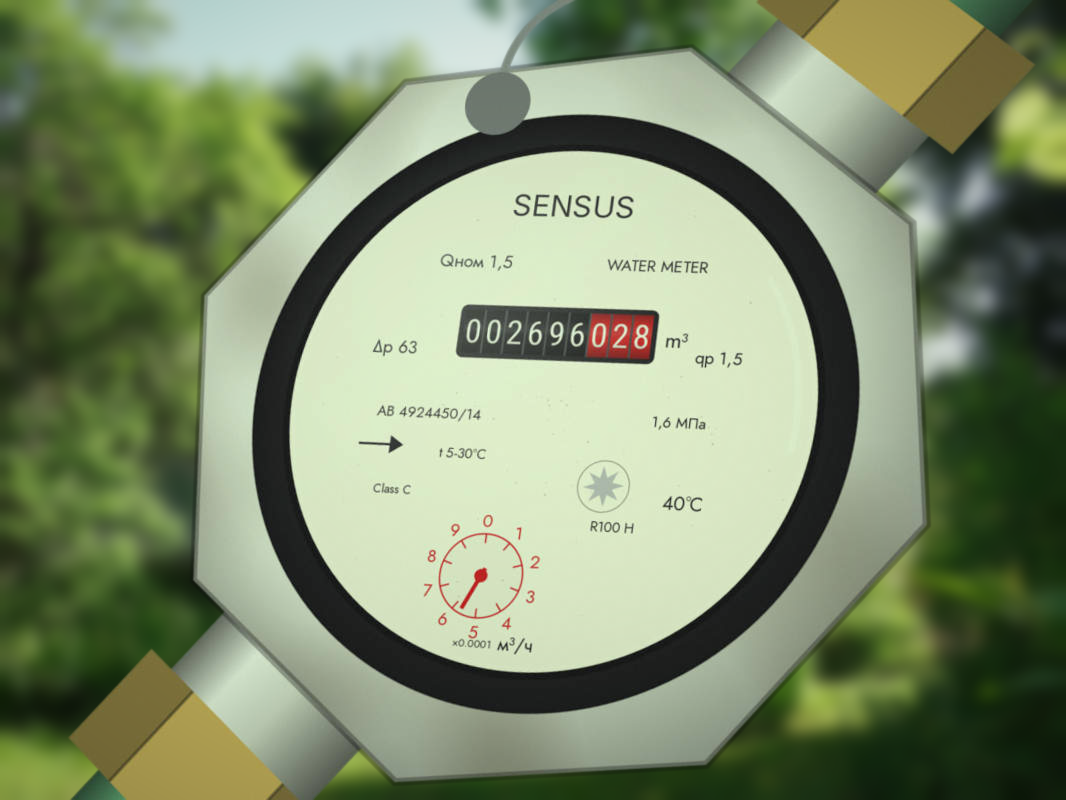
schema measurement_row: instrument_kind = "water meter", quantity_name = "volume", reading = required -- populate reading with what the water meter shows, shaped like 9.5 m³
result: 2696.0285 m³
